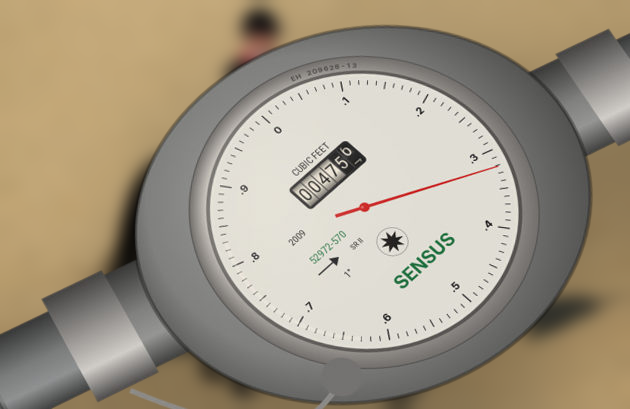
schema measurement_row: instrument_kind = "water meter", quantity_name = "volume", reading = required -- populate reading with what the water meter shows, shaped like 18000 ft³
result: 4756.32 ft³
